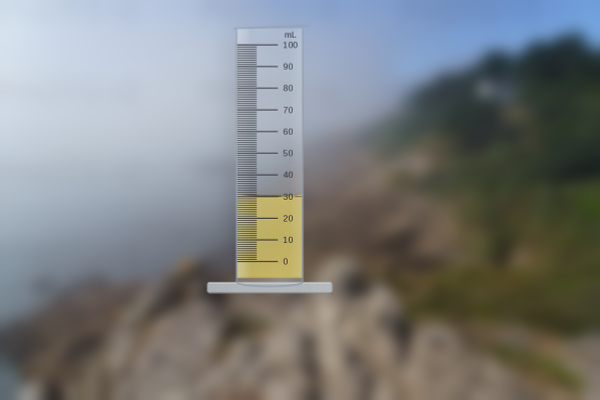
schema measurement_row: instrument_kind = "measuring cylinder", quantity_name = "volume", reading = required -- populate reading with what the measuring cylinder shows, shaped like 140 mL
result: 30 mL
